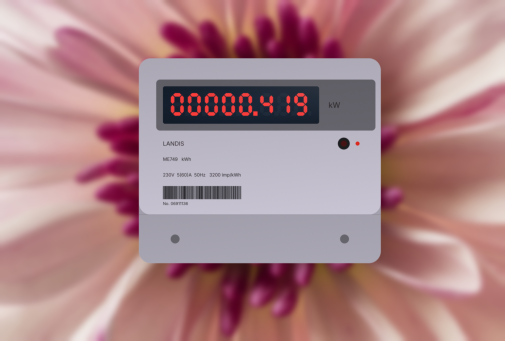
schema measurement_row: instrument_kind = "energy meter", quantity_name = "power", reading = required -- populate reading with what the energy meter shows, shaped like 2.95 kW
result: 0.419 kW
